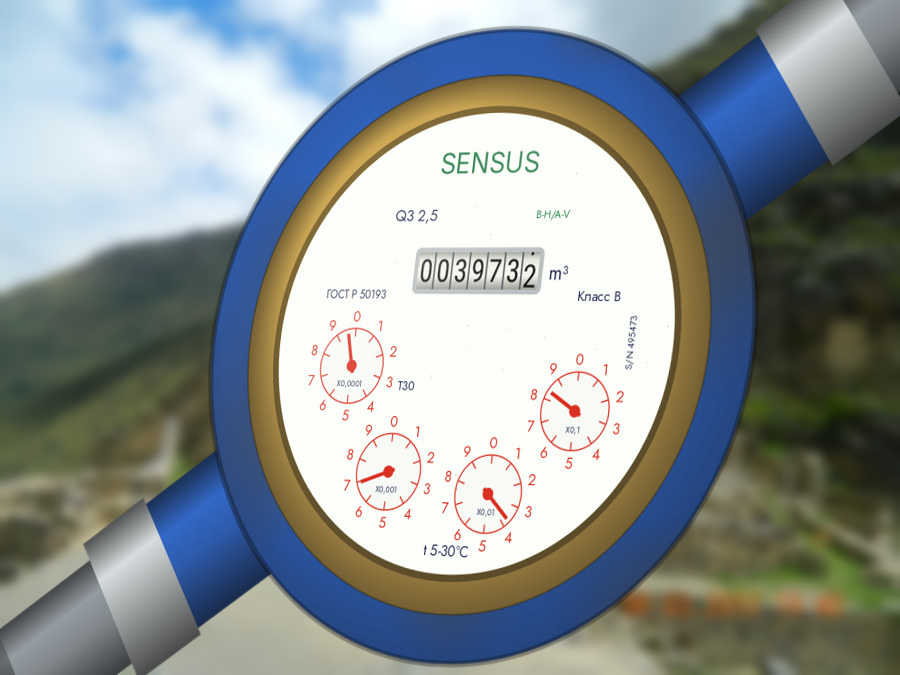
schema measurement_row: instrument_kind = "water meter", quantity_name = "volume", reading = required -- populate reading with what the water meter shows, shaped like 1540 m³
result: 39731.8369 m³
